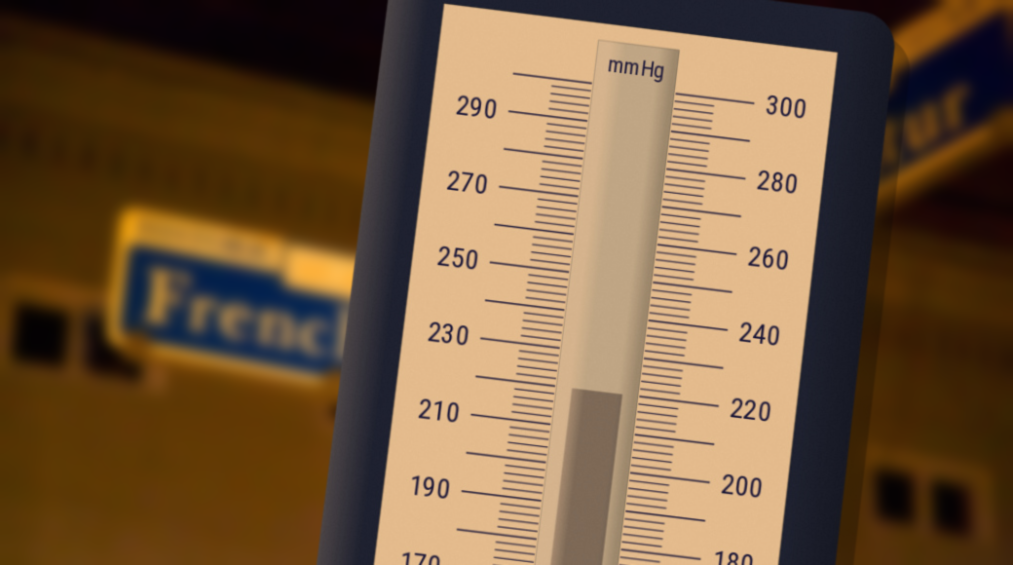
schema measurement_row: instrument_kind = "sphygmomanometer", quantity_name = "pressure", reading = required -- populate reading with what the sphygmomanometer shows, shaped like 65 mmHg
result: 220 mmHg
